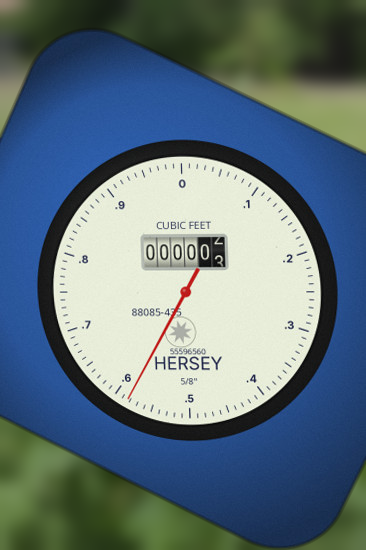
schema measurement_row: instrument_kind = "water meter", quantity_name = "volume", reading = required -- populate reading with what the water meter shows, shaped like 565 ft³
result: 2.58 ft³
